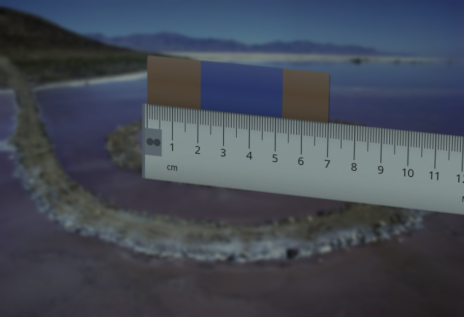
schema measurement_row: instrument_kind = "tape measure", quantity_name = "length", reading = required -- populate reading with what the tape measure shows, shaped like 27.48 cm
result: 7 cm
